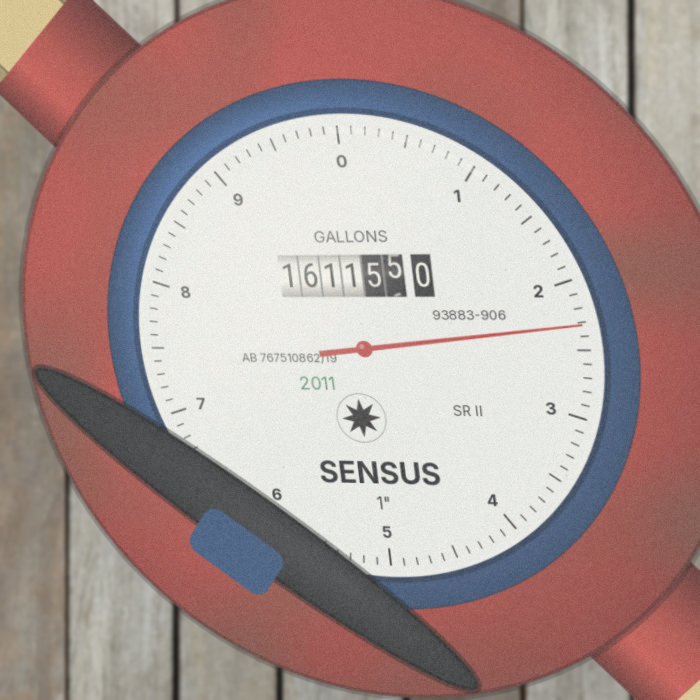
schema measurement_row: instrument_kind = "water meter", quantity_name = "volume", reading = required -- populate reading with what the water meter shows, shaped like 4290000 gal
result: 1611552.3 gal
